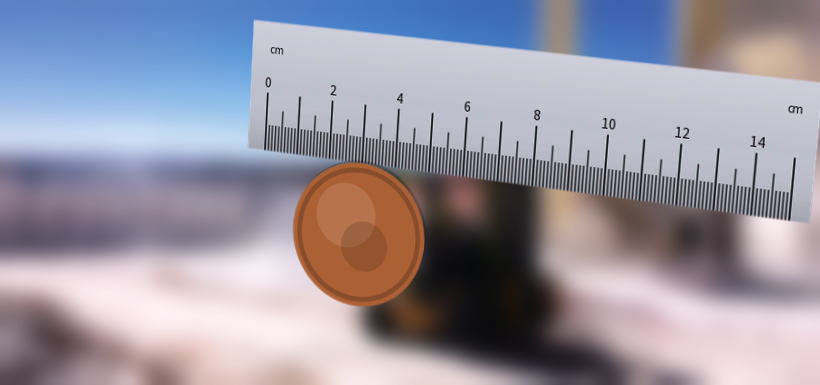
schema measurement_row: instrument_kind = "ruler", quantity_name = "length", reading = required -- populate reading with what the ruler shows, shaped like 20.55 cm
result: 4 cm
